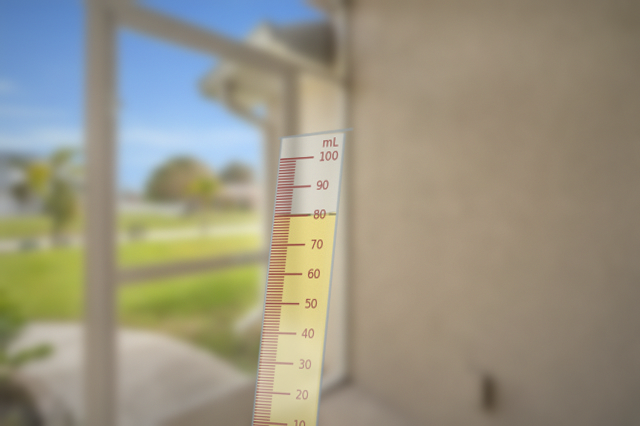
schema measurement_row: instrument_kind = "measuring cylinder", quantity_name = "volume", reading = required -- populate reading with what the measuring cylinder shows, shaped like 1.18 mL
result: 80 mL
